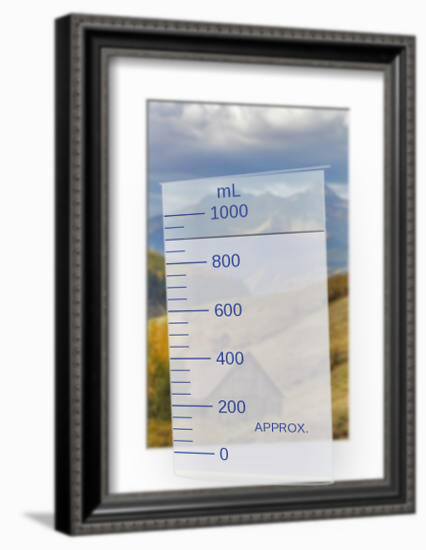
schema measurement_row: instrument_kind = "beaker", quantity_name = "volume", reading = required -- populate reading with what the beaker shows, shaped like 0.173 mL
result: 900 mL
